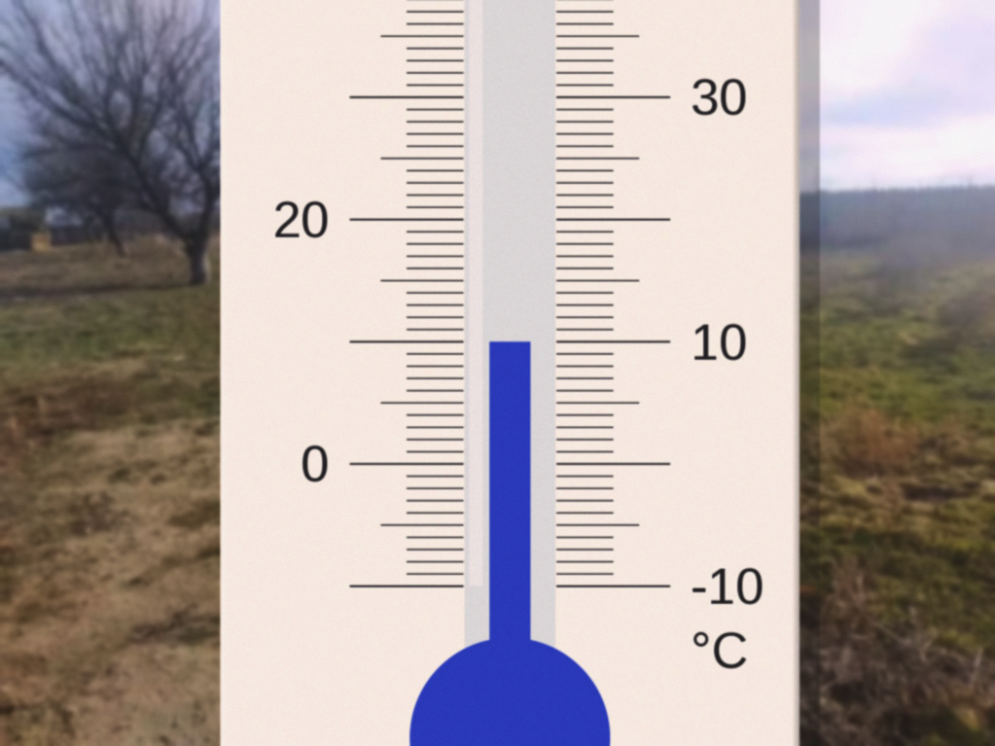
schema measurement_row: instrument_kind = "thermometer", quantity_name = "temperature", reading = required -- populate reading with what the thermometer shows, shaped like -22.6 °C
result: 10 °C
